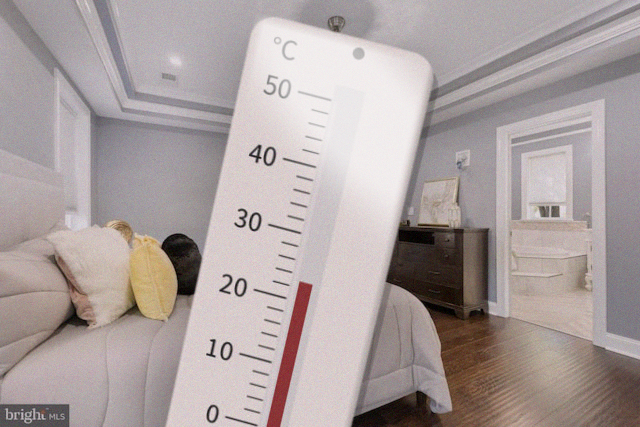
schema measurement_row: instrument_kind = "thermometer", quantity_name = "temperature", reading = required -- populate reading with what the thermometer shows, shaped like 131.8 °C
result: 23 °C
